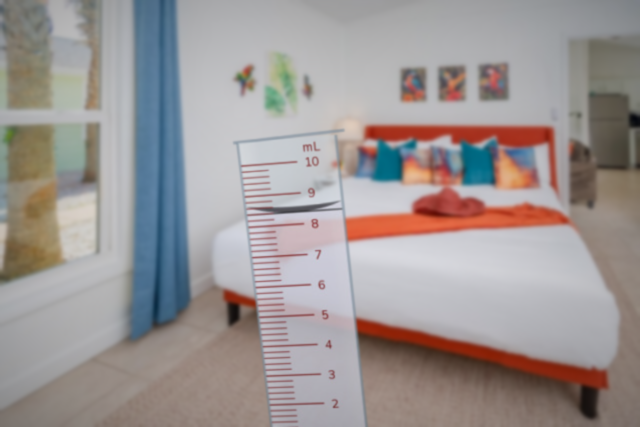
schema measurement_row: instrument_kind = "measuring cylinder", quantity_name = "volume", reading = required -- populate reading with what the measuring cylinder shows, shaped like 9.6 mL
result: 8.4 mL
